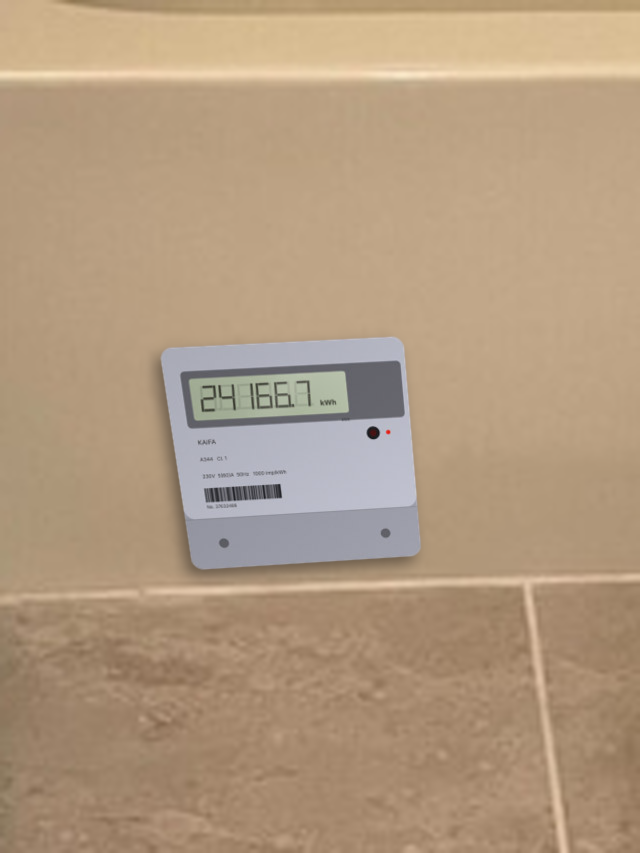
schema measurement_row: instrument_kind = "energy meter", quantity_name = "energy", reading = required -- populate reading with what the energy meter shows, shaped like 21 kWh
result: 24166.7 kWh
